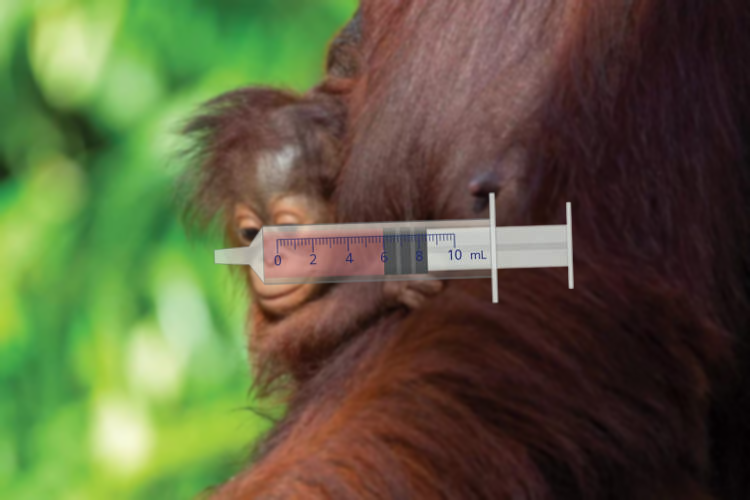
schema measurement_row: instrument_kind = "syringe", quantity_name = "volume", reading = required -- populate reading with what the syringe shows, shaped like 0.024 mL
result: 6 mL
